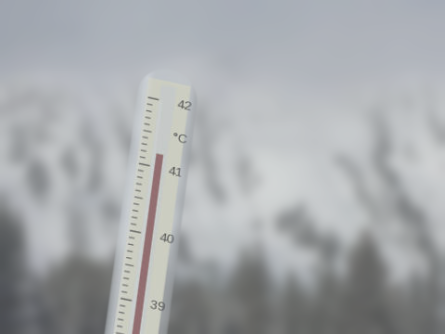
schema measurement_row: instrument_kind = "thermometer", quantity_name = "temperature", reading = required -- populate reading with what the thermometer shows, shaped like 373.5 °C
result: 41.2 °C
